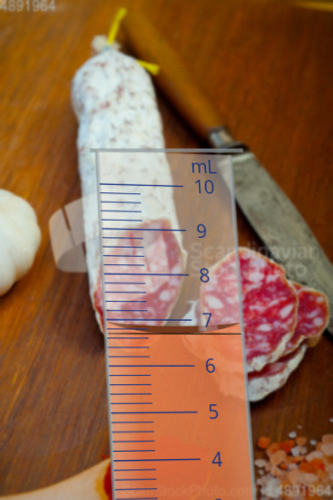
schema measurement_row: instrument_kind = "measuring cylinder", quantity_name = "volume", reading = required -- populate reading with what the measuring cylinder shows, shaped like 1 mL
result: 6.7 mL
